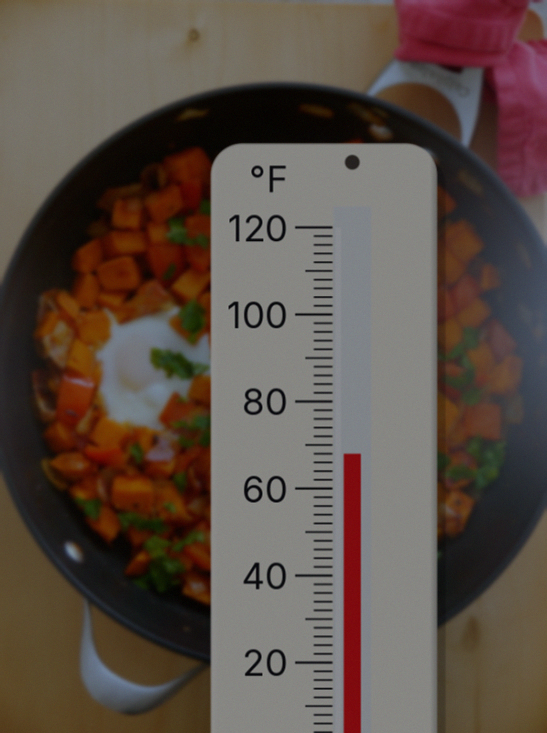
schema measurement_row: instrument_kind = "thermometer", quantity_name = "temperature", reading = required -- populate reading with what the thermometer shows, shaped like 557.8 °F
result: 68 °F
